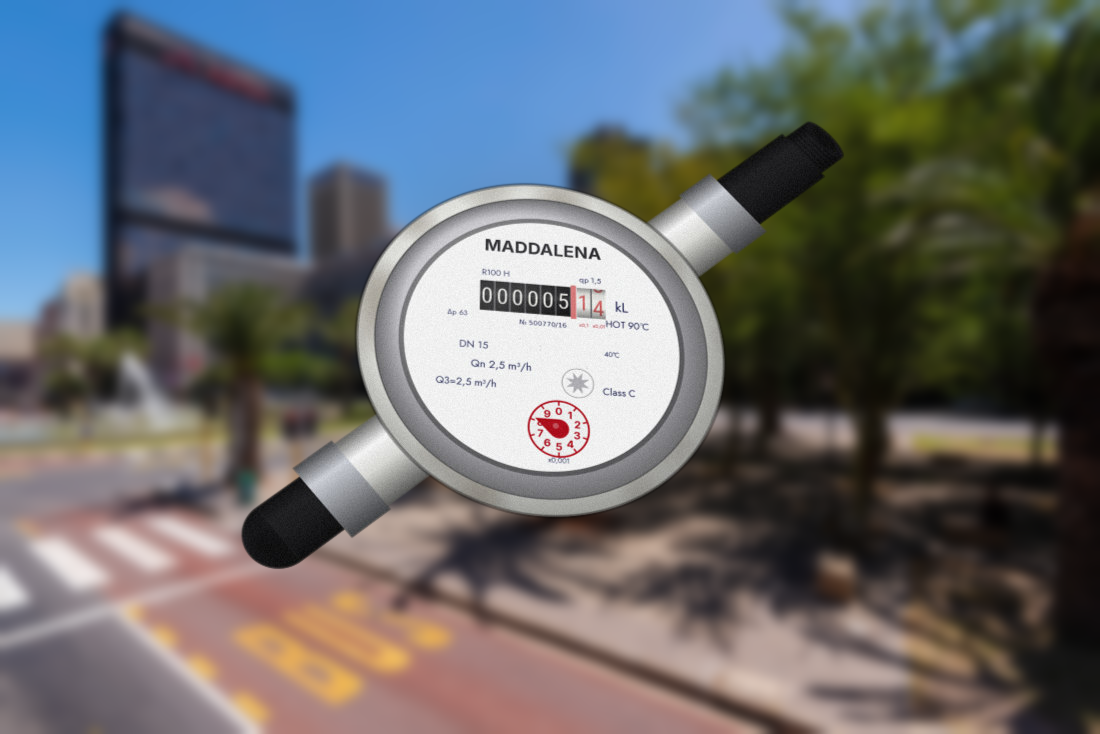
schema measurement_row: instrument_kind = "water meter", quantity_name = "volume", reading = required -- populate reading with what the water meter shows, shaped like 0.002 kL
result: 5.138 kL
